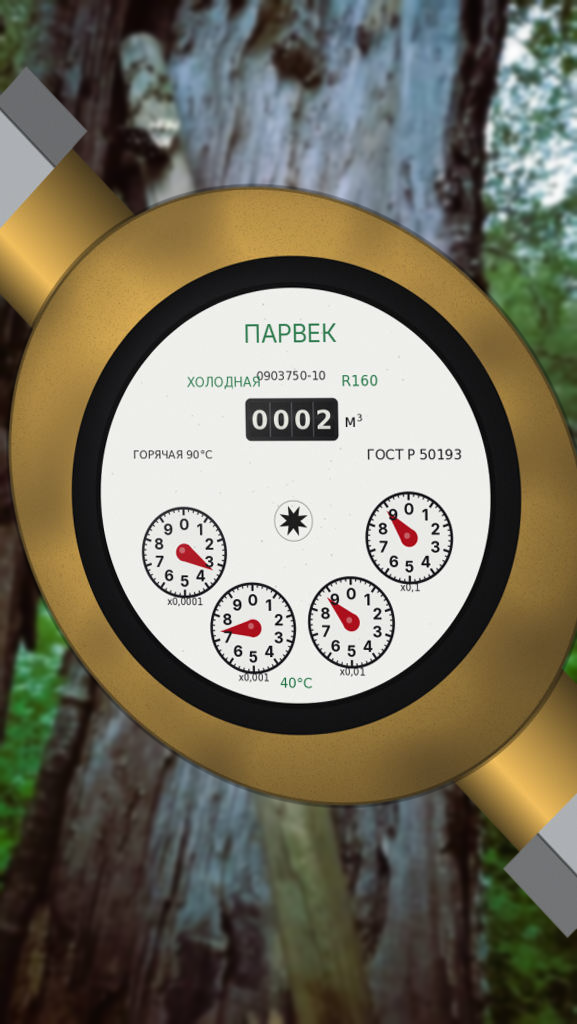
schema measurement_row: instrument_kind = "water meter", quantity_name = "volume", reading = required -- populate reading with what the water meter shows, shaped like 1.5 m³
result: 2.8873 m³
